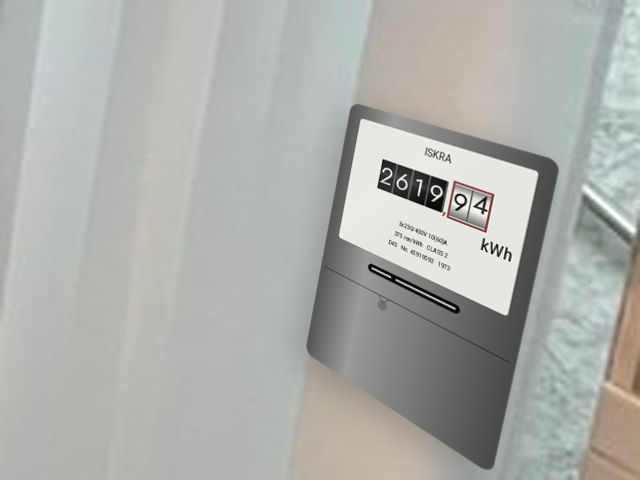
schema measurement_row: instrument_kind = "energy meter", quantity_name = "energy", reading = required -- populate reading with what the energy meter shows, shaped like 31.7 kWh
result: 2619.94 kWh
